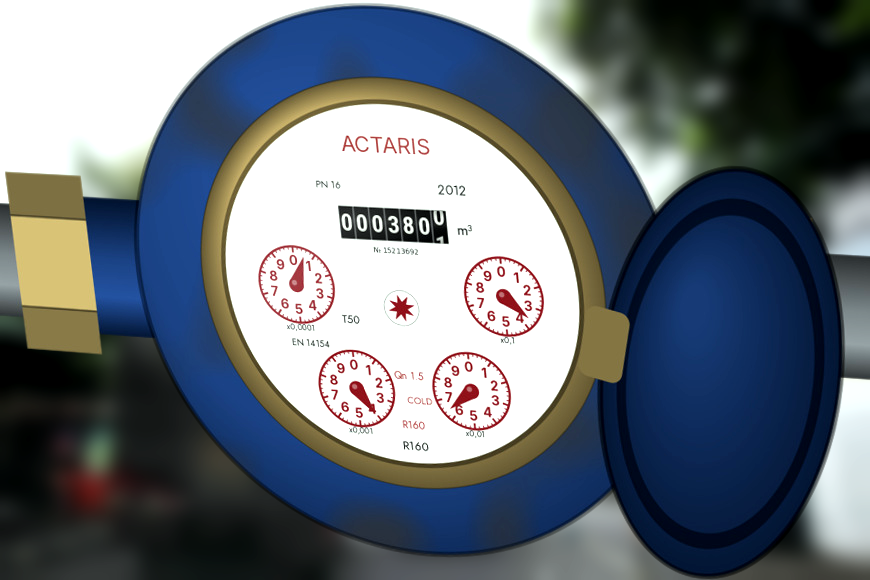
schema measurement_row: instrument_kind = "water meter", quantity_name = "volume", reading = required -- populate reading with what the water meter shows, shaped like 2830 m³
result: 3800.3640 m³
